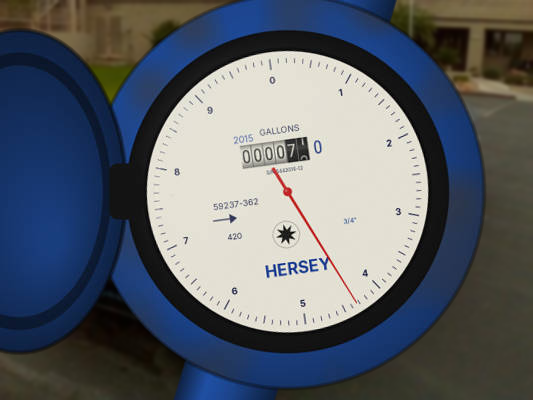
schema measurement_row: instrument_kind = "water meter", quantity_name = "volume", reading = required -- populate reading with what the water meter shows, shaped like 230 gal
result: 714.3 gal
